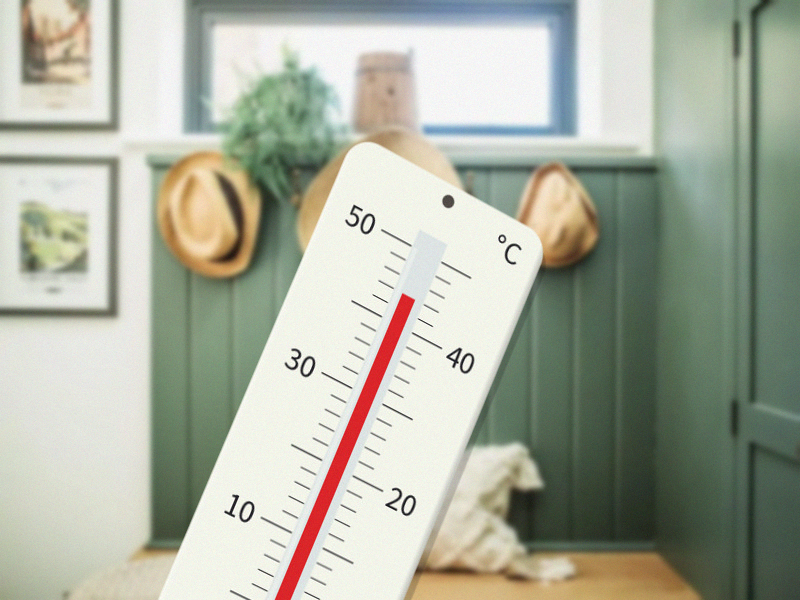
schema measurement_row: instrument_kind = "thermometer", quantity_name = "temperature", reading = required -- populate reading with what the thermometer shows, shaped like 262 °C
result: 44 °C
